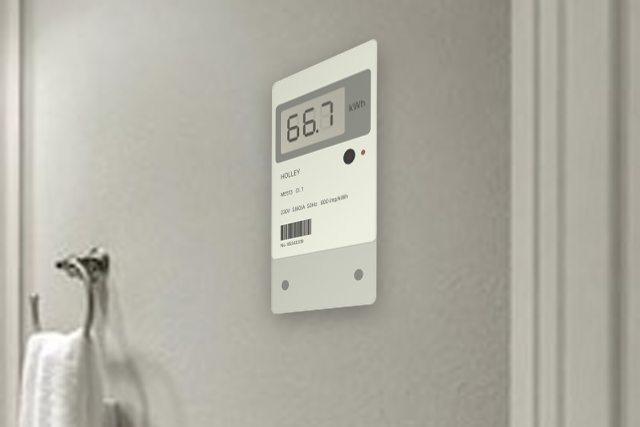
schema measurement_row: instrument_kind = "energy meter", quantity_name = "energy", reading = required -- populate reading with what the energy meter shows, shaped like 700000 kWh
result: 66.7 kWh
